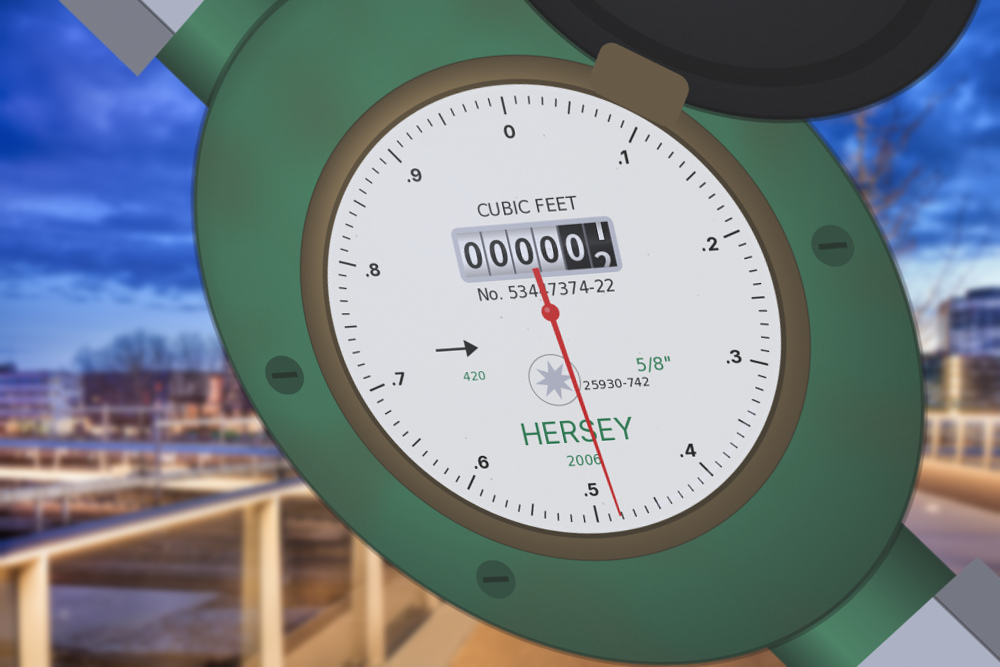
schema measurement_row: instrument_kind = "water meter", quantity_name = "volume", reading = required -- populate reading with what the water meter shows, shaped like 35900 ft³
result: 1.48 ft³
